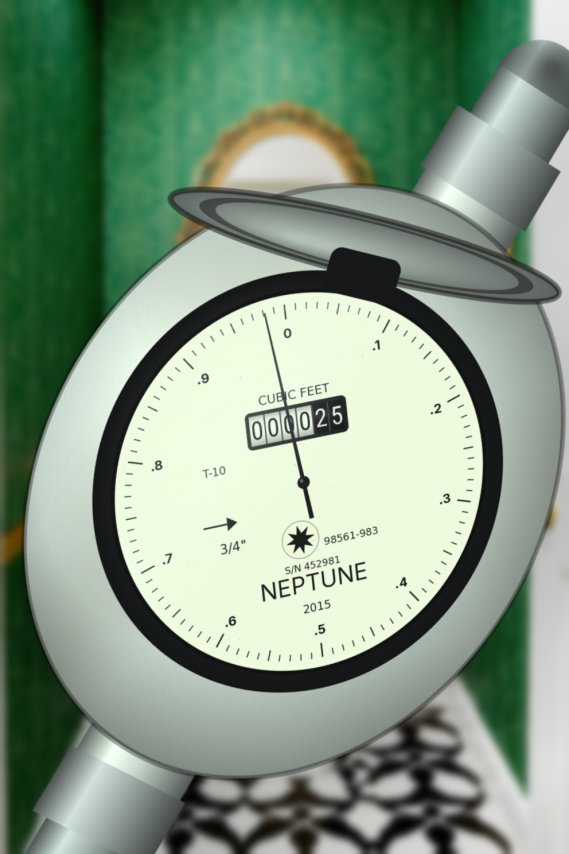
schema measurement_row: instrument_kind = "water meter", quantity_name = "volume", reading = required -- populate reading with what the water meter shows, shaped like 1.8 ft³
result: 24.98 ft³
